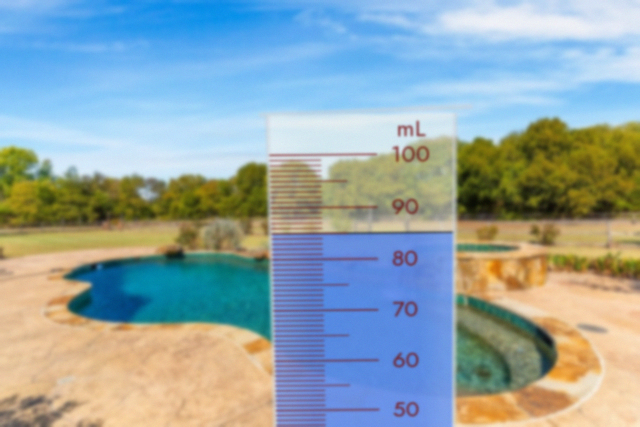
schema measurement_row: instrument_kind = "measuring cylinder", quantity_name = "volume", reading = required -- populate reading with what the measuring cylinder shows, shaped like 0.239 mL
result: 85 mL
